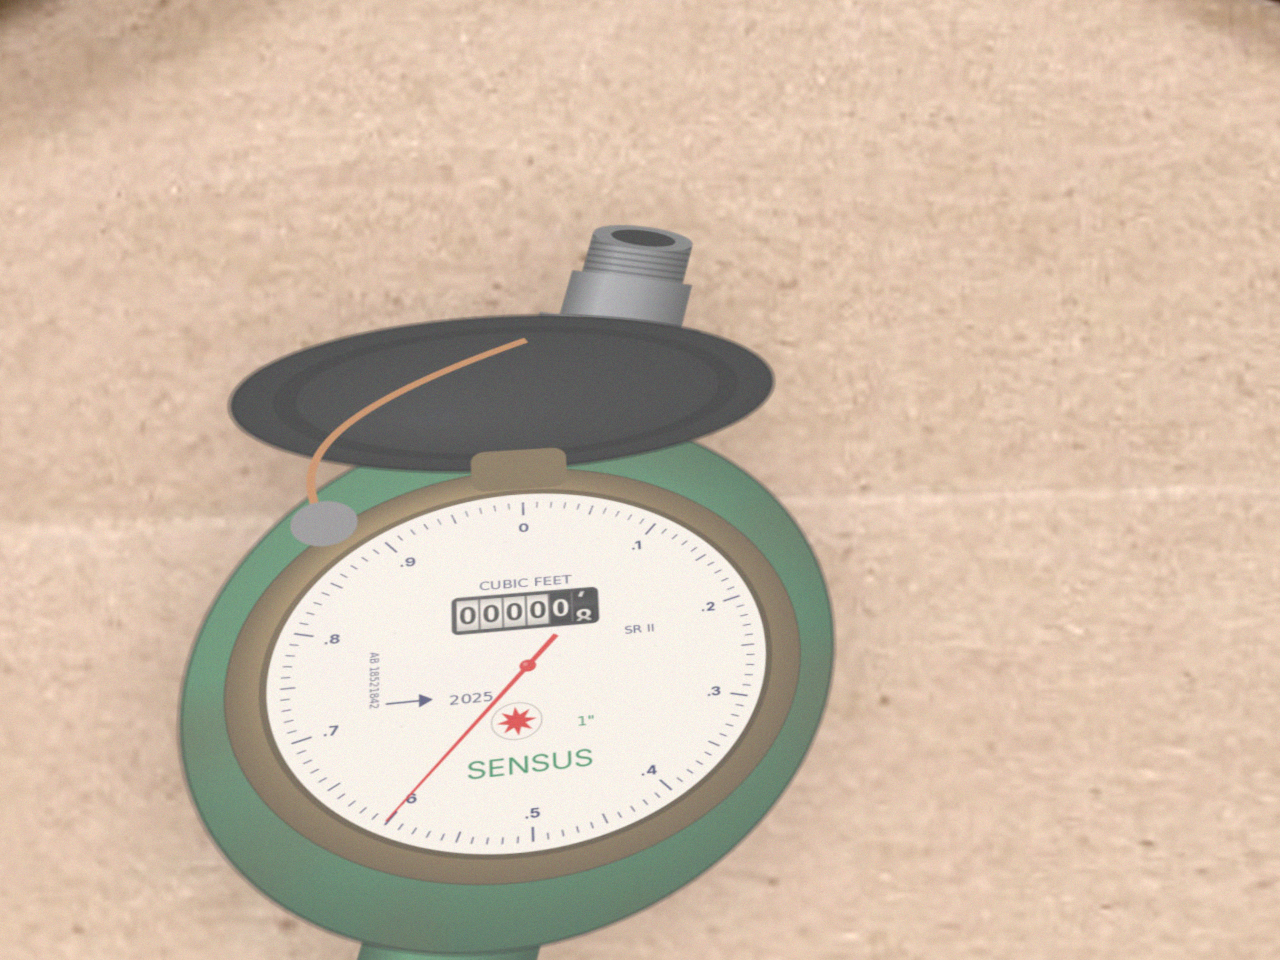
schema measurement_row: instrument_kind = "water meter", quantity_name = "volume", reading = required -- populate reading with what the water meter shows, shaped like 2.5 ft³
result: 7.60 ft³
